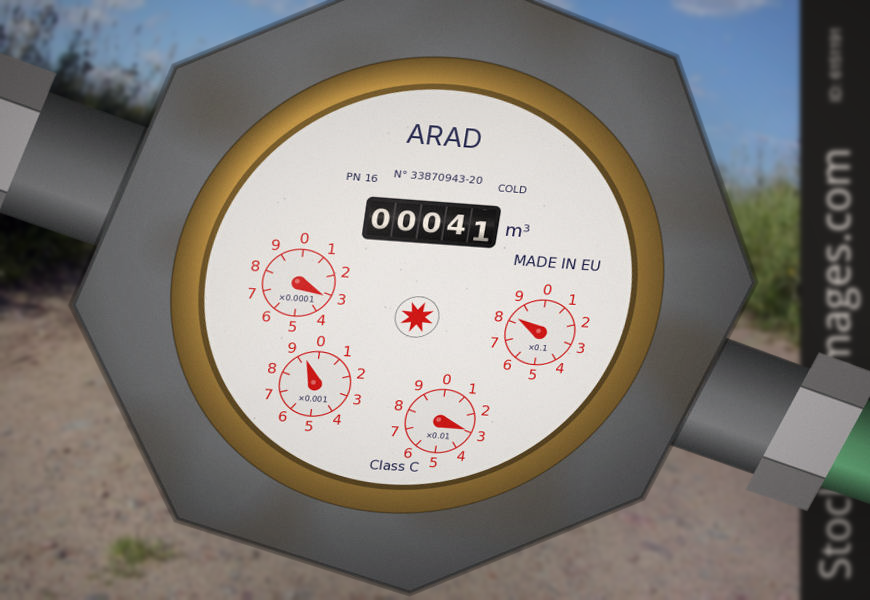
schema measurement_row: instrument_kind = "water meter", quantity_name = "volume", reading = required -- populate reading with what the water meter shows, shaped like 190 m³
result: 40.8293 m³
